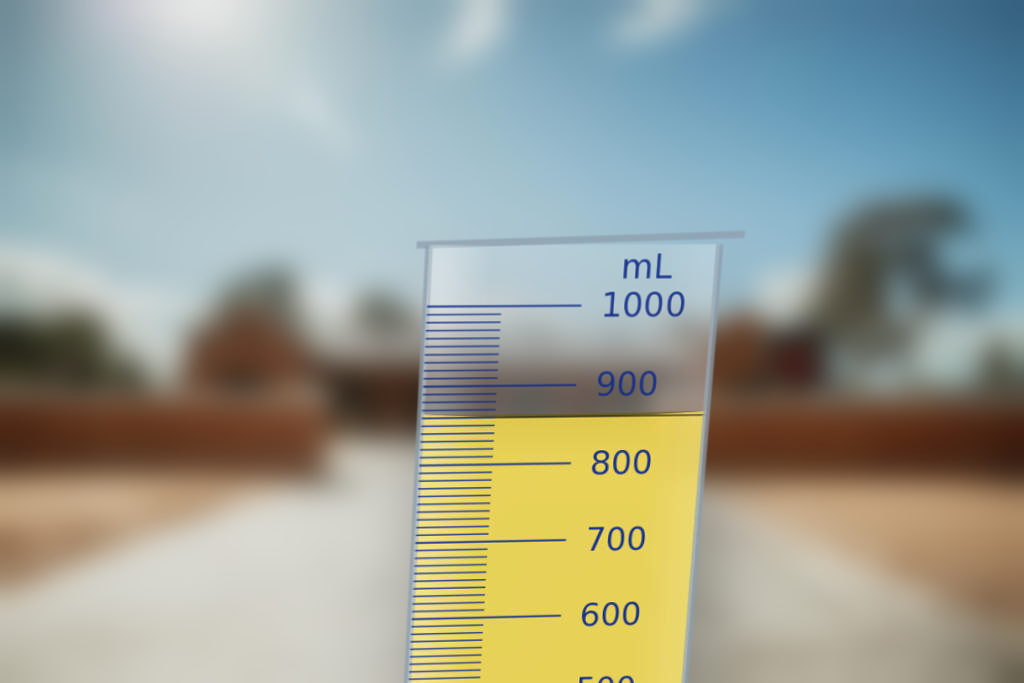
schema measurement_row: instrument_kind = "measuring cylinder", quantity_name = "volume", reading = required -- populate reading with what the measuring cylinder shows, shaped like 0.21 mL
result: 860 mL
